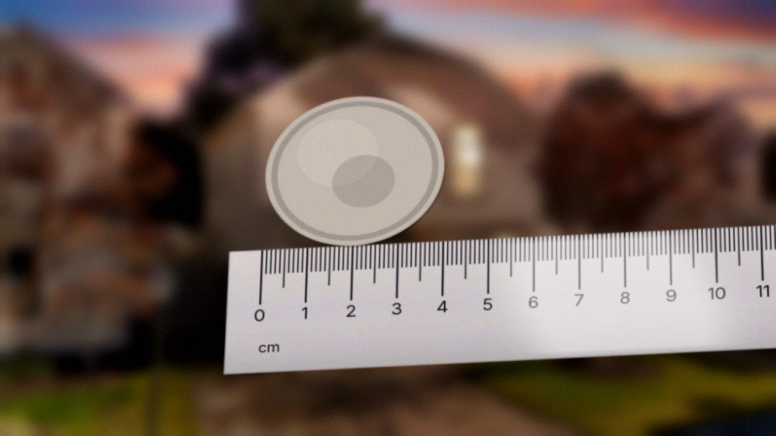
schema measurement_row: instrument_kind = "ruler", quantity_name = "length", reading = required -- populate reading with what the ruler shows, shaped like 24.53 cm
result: 4 cm
